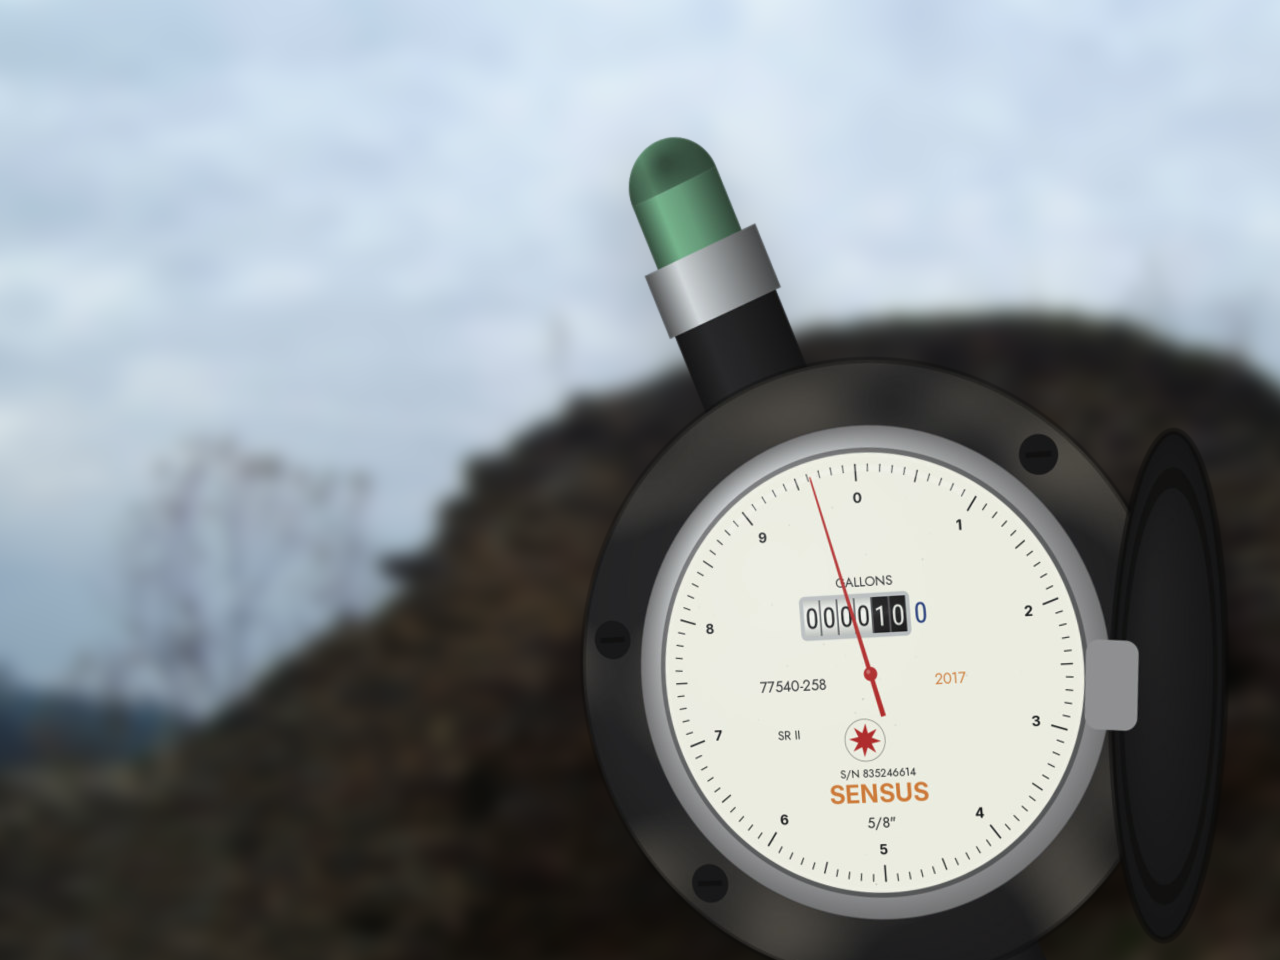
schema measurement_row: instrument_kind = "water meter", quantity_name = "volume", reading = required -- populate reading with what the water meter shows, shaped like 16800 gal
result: 99.6 gal
